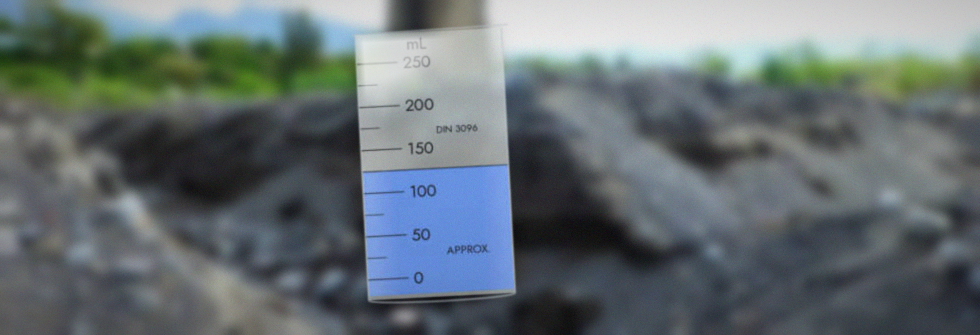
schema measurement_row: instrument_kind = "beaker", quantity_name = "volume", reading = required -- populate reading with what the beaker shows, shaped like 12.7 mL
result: 125 mL
